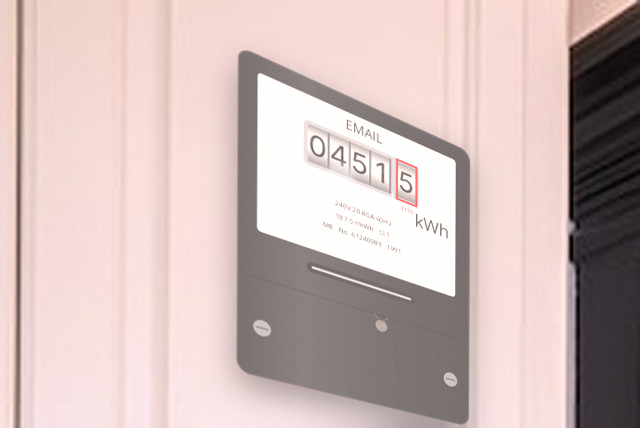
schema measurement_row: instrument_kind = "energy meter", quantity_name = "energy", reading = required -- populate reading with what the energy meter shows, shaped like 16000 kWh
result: 451.5 kWh
